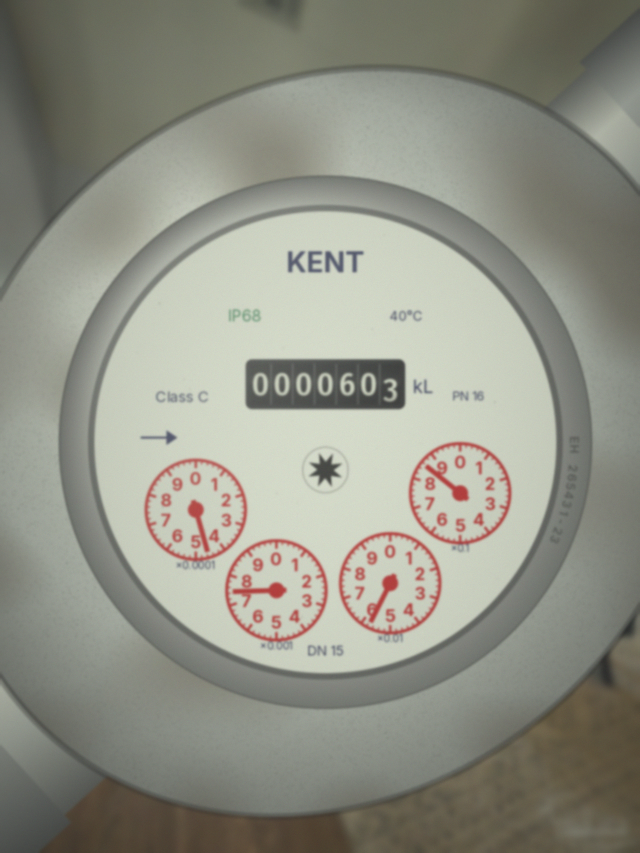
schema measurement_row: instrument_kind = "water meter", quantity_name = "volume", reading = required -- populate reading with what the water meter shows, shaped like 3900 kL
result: 602.8574 kL
